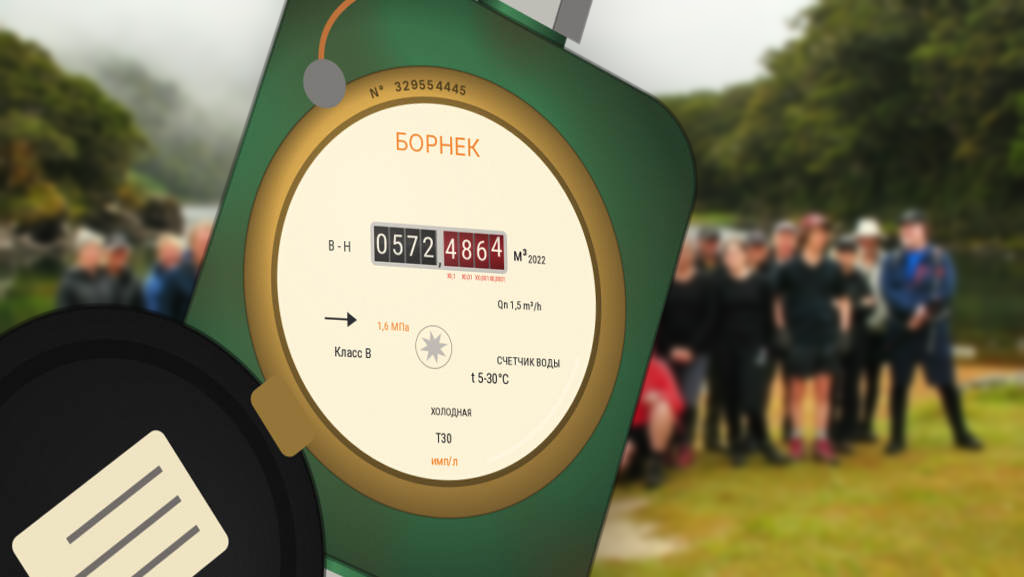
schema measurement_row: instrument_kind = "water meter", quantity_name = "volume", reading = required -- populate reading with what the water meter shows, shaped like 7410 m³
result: 572.4864 m³
